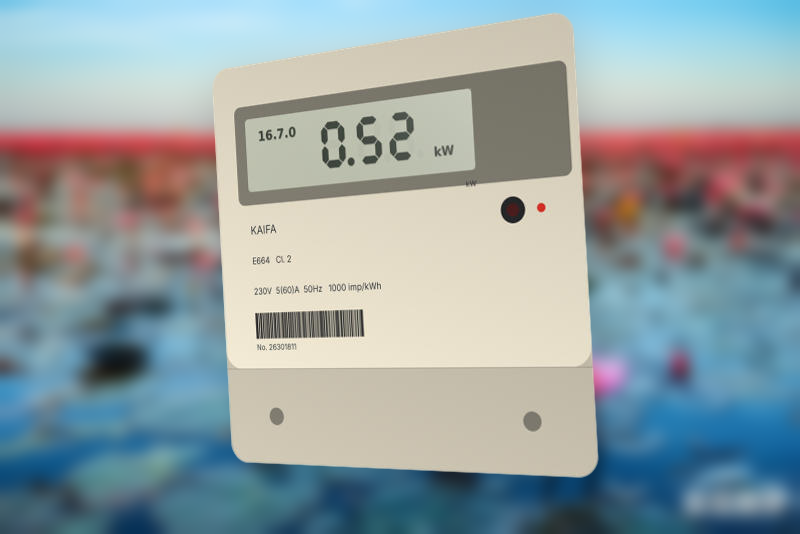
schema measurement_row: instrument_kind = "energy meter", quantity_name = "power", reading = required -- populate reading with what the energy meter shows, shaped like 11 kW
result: 0.52 kW
